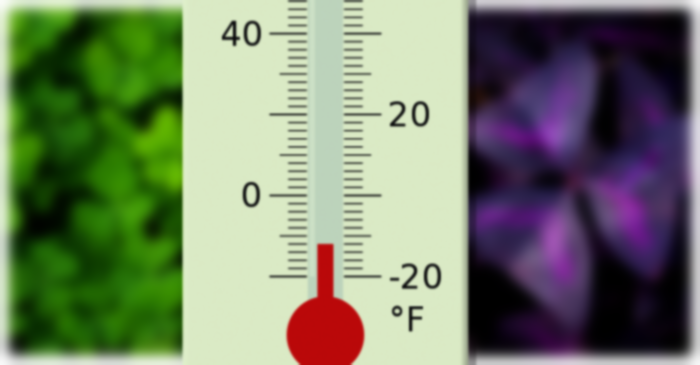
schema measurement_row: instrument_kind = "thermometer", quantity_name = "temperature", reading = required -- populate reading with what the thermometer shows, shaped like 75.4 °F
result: -12 °F
